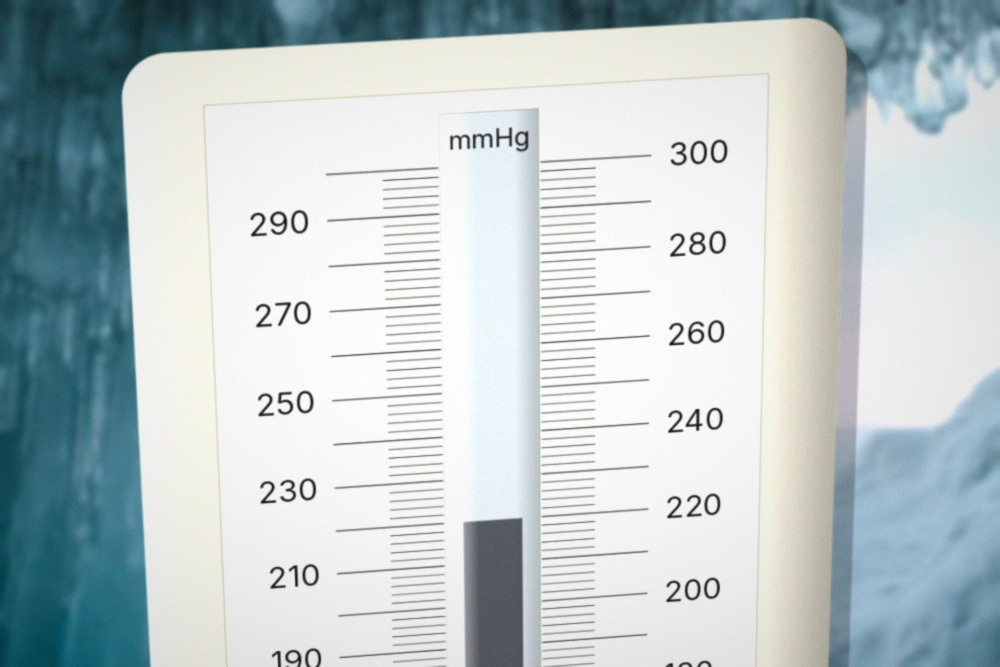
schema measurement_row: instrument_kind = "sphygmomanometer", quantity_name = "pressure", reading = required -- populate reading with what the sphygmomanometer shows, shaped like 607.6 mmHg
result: 220 mmHg
